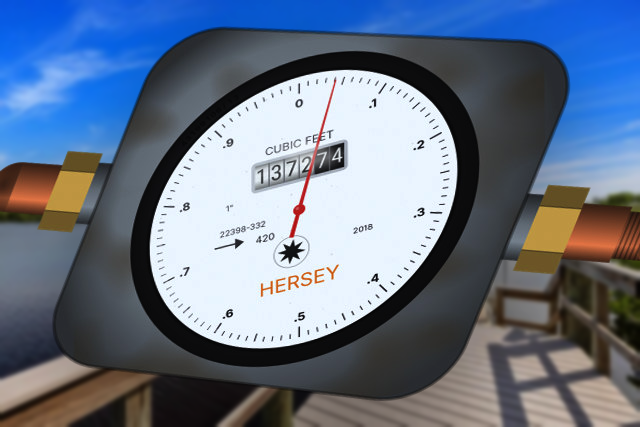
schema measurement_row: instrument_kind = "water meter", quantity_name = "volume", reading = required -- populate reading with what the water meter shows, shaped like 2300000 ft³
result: 137274.04 ft³
